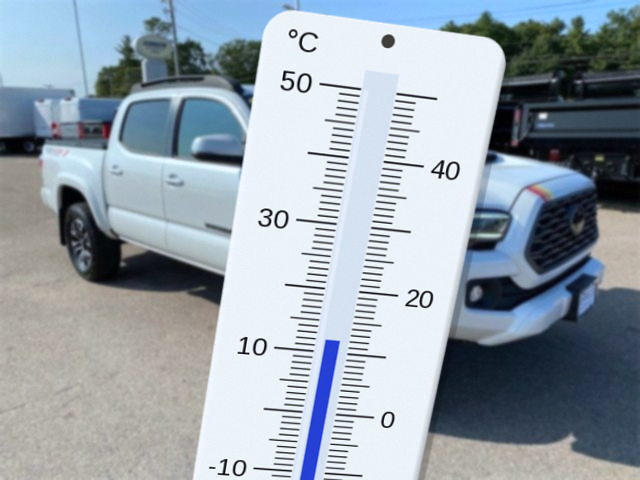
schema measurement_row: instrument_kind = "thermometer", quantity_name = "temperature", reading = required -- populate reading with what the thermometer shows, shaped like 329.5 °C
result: 12 °C
